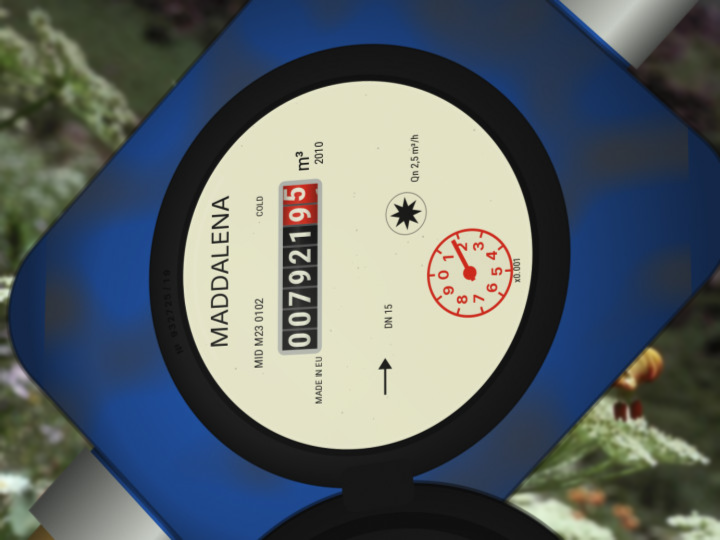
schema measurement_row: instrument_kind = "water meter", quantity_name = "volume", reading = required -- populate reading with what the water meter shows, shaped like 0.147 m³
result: 7921.951 m³
